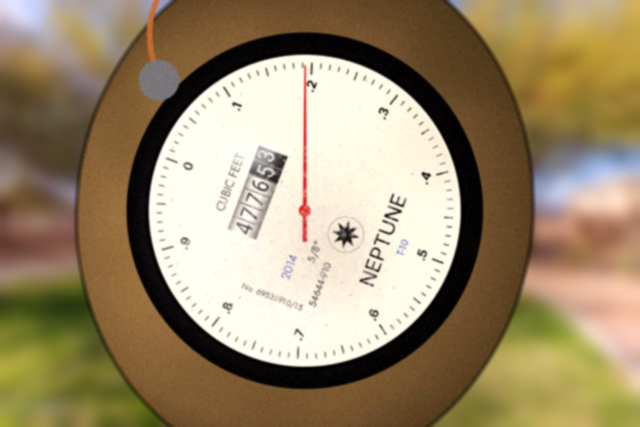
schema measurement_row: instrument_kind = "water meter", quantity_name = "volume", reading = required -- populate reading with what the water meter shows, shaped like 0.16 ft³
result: 477653.19 ft³
